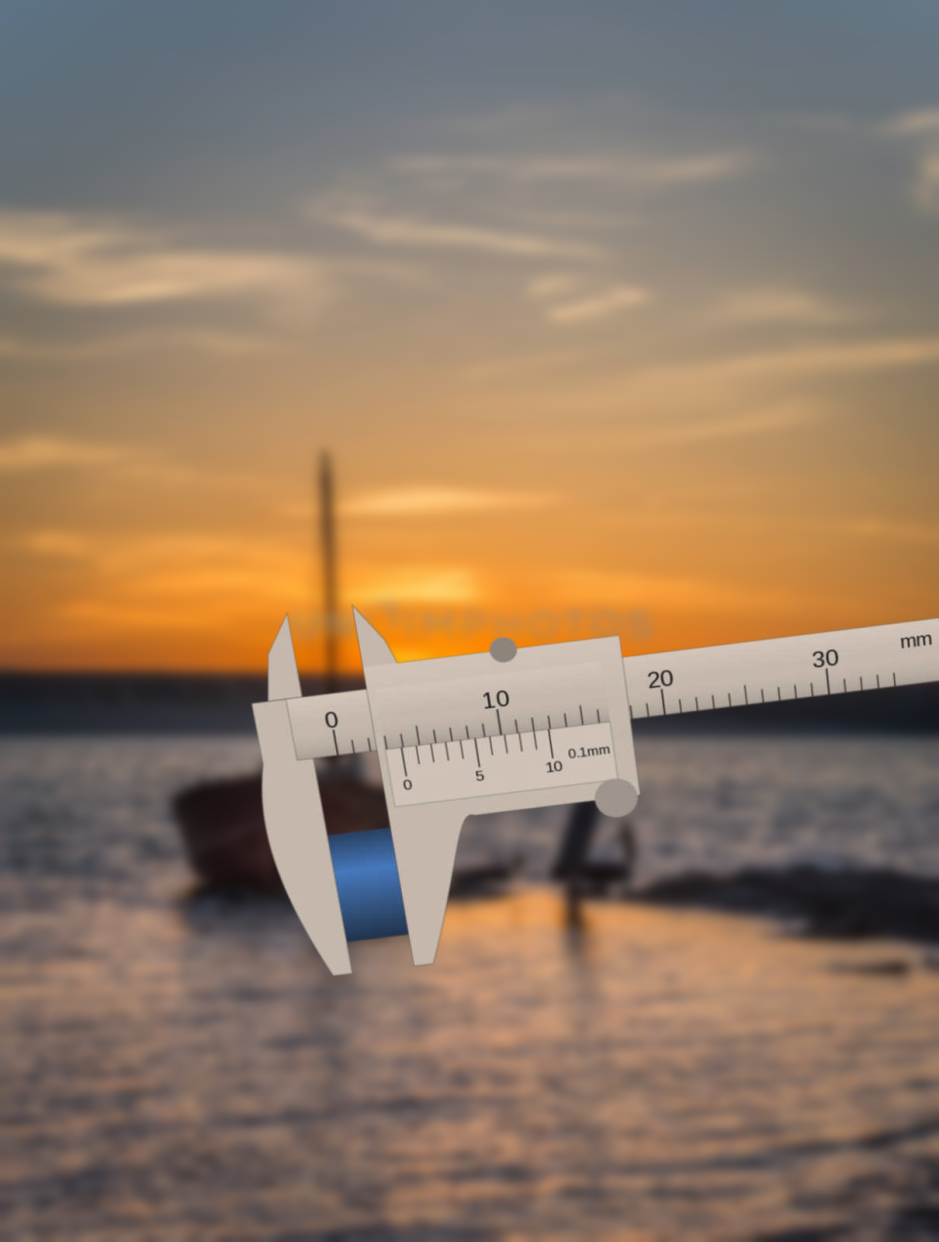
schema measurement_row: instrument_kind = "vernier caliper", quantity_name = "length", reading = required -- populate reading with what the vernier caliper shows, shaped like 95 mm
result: 3.9 mm
